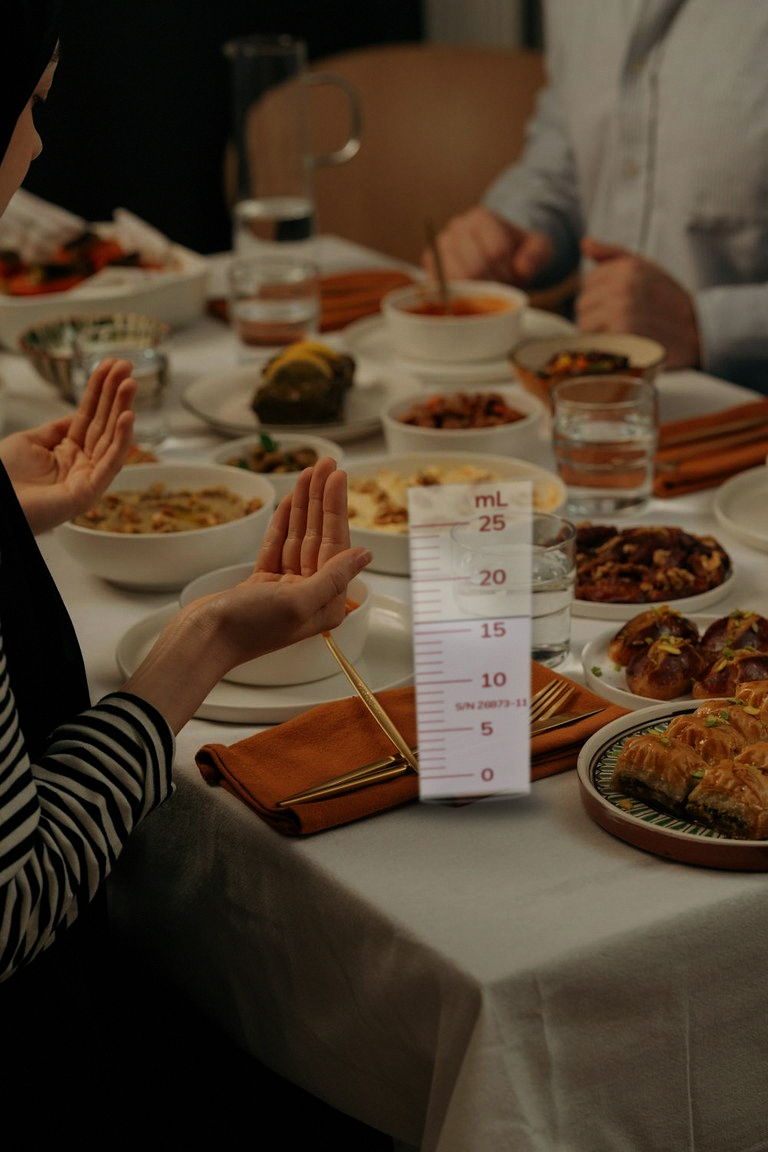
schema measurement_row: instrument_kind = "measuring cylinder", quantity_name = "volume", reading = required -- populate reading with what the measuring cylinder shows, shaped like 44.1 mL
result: 16 mL
